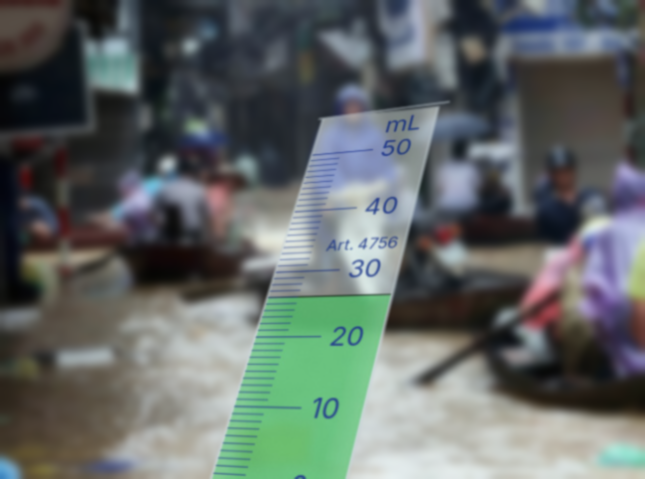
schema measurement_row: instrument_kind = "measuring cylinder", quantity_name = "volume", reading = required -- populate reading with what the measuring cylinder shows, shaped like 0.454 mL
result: 26 mL
